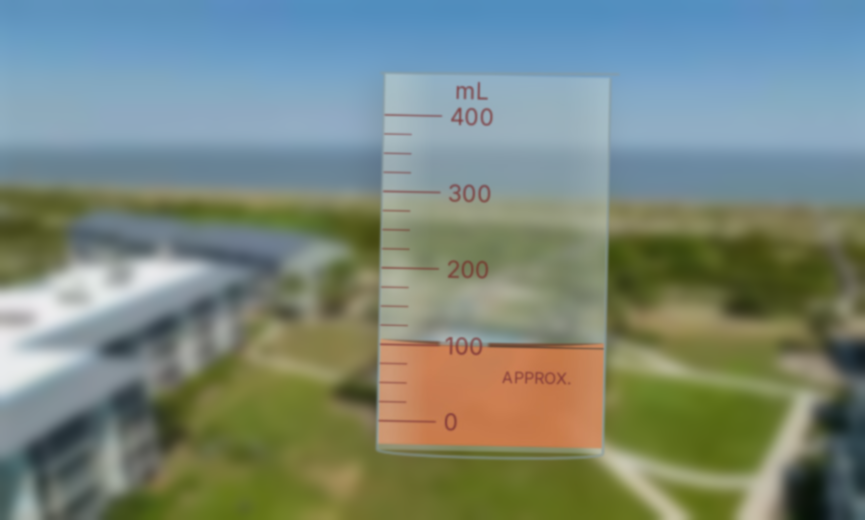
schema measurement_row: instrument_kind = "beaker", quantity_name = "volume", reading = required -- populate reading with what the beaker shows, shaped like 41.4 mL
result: 100 mL
